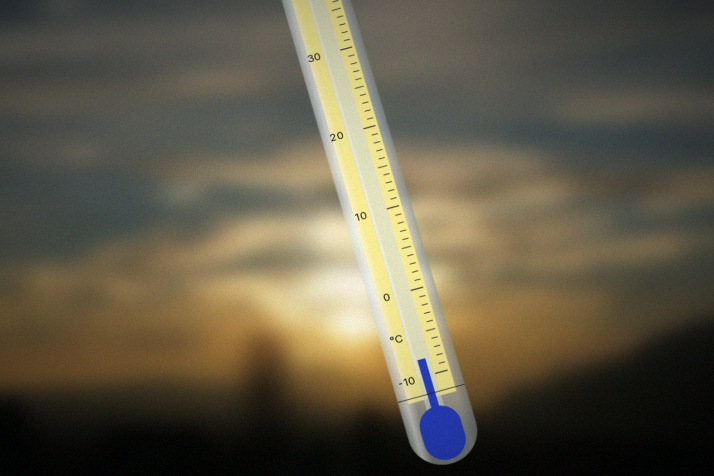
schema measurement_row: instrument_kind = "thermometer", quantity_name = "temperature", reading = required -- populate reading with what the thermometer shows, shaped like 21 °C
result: -8 °C
